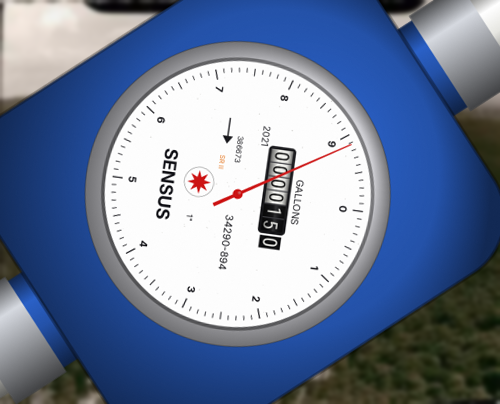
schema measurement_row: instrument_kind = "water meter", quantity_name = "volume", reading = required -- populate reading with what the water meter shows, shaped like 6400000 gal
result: 149.1 gal
